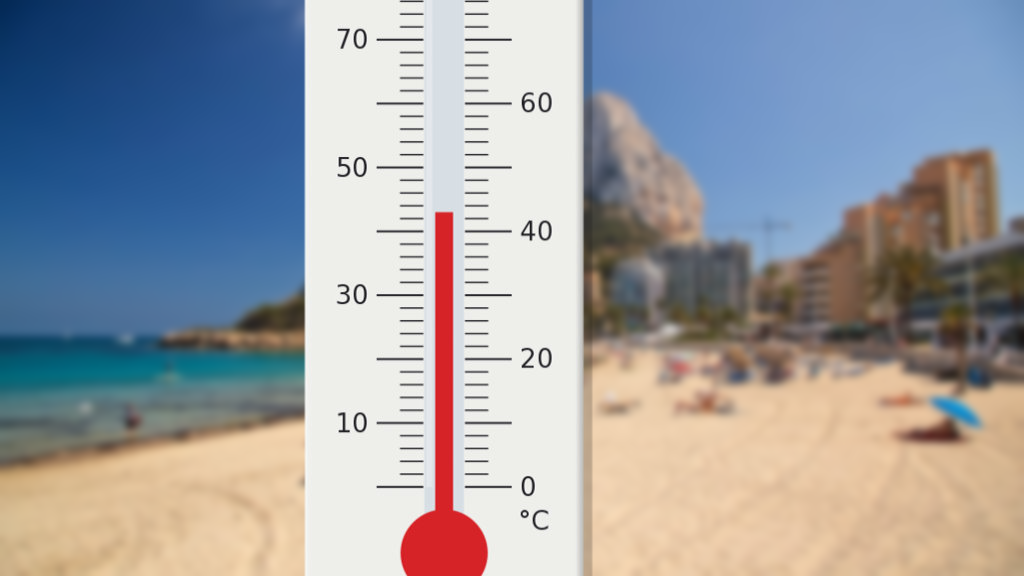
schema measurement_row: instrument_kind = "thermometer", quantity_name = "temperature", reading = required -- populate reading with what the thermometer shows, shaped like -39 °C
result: 43 °C
